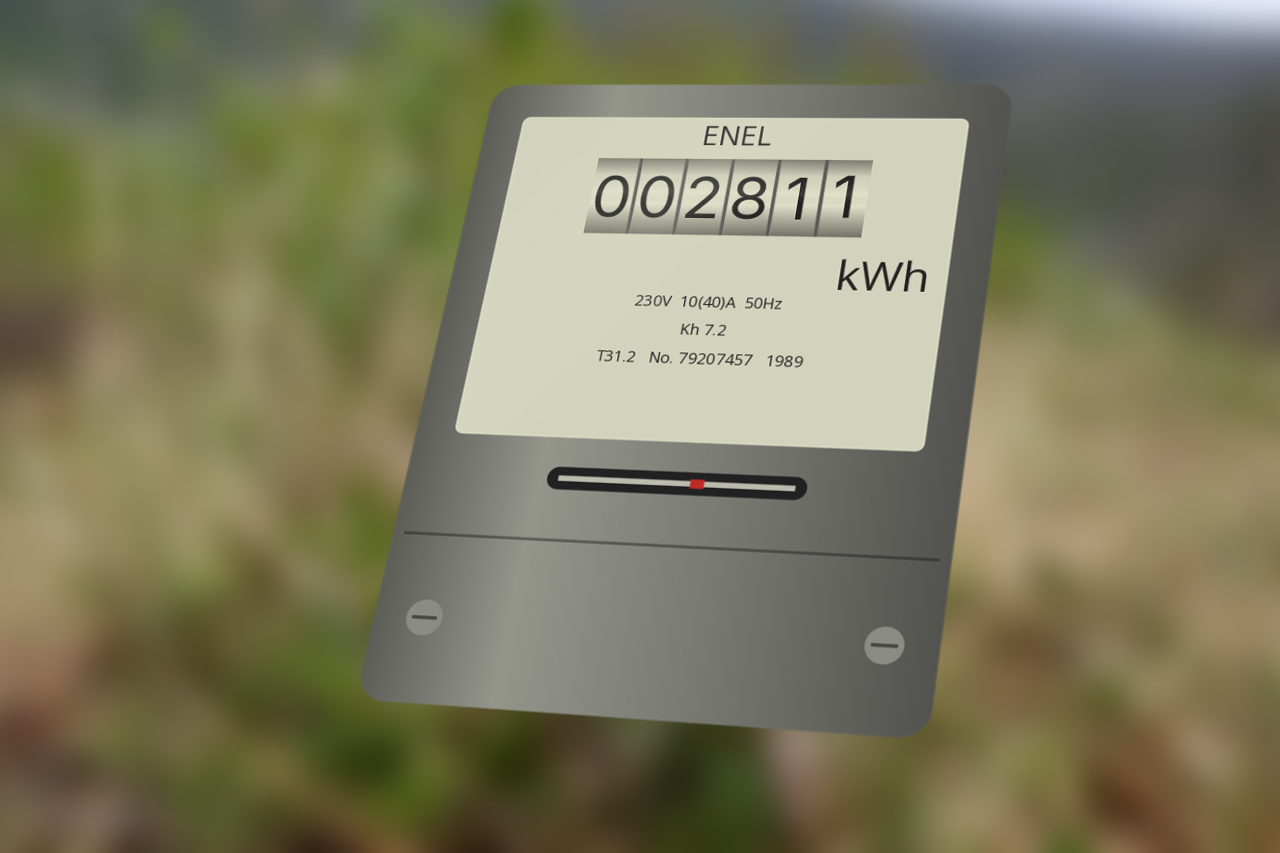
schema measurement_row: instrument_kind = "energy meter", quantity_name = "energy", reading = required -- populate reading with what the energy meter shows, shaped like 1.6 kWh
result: 2811 kWh
